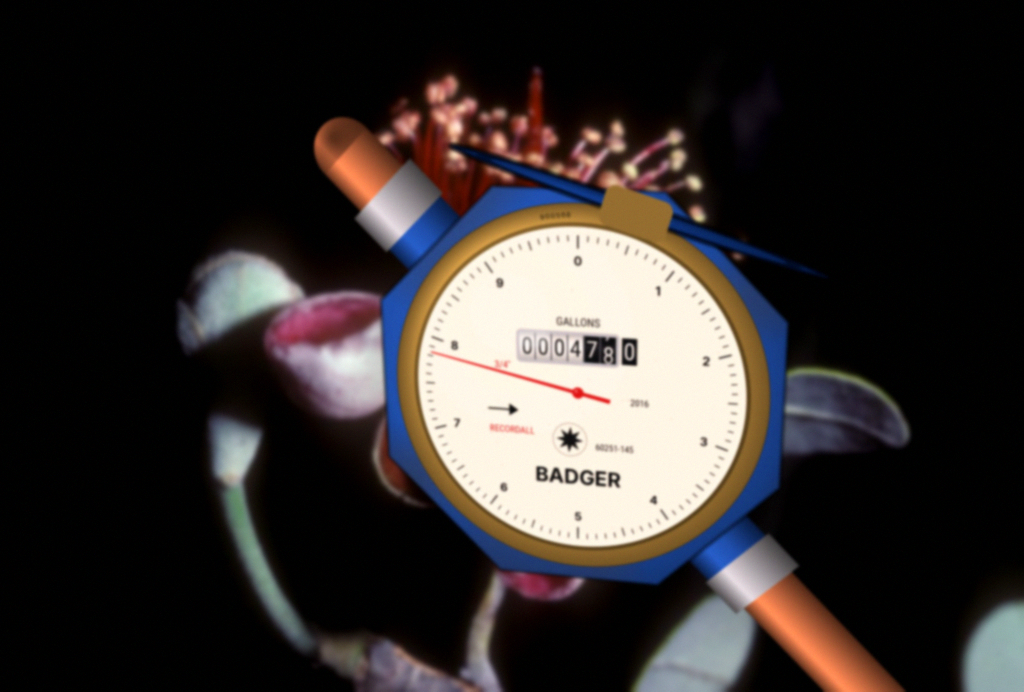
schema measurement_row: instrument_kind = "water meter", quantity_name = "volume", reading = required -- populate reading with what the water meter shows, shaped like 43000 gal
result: 4777.8 gal
